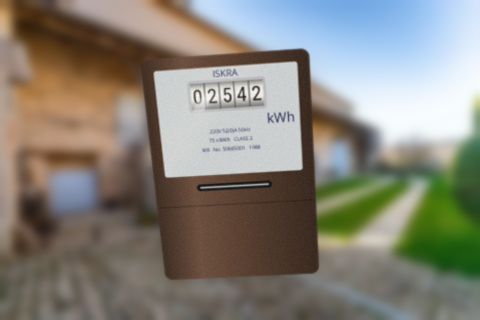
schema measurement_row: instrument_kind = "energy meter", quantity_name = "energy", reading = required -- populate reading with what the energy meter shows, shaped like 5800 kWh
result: 2542 kWh
